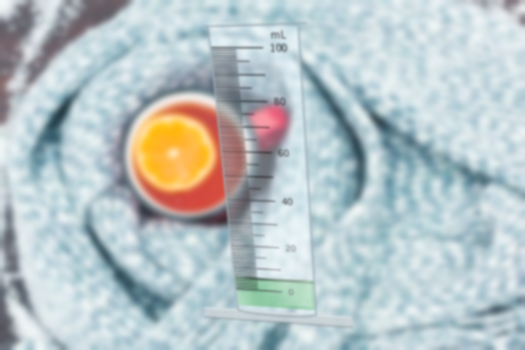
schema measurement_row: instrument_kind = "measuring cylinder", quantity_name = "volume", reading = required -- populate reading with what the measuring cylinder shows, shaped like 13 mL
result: 5 mL
